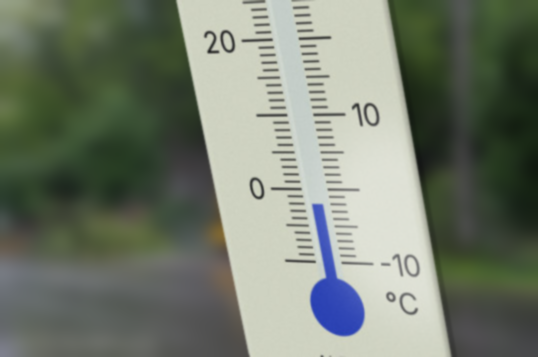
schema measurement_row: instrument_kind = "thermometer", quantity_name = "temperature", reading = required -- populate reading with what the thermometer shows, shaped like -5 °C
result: -2 °C
